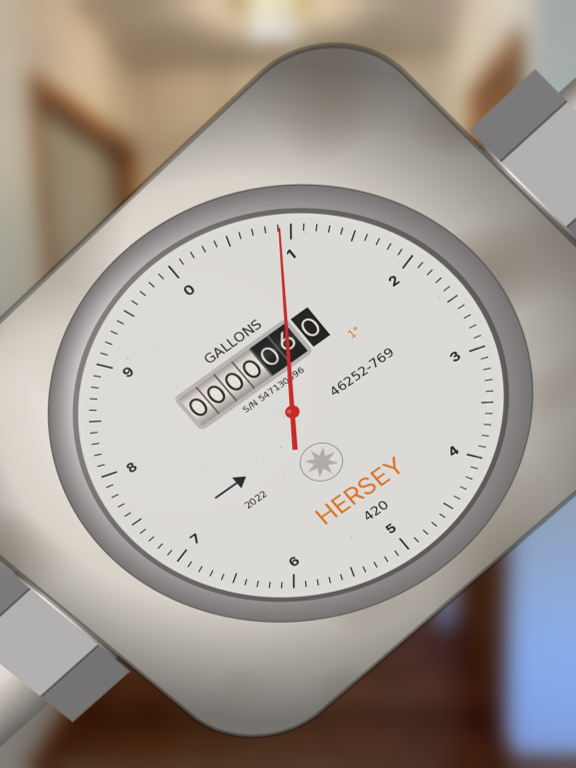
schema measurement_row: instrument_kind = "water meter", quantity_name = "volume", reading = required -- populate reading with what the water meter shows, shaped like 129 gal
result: 60.9 gal
